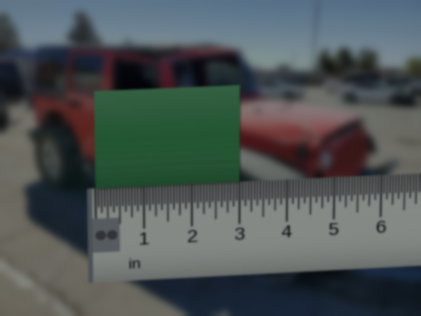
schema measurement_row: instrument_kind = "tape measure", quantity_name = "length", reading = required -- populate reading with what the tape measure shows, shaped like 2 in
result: 3 in
